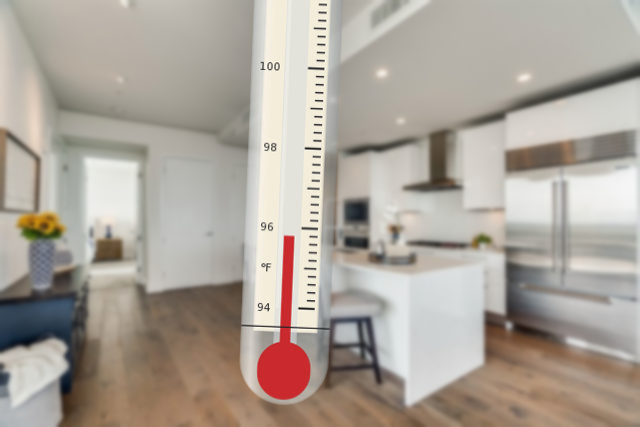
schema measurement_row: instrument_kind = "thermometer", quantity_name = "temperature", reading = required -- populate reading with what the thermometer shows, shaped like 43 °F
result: 95.8 °F
